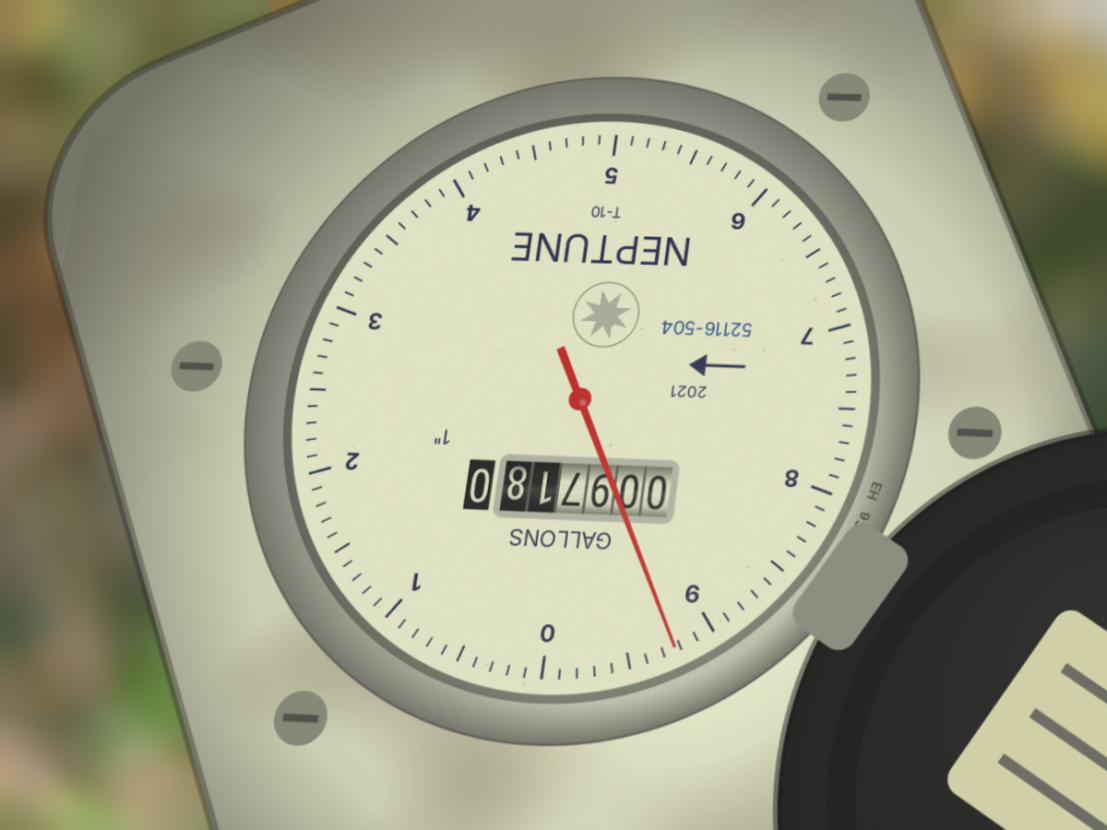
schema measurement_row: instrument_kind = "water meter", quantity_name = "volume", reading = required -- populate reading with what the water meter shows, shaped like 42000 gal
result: 97179.2 gal
